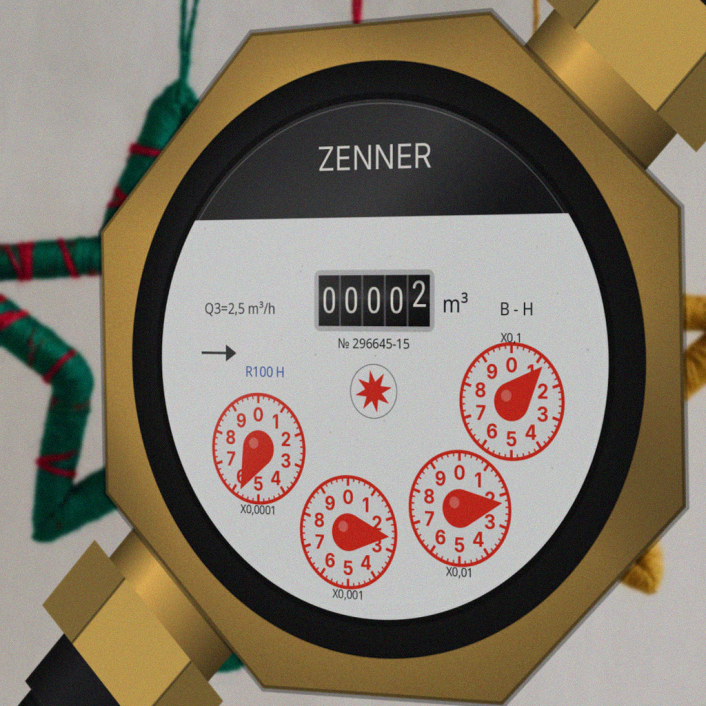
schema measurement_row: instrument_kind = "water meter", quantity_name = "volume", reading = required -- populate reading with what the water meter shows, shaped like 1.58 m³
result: 2.1225 m³
